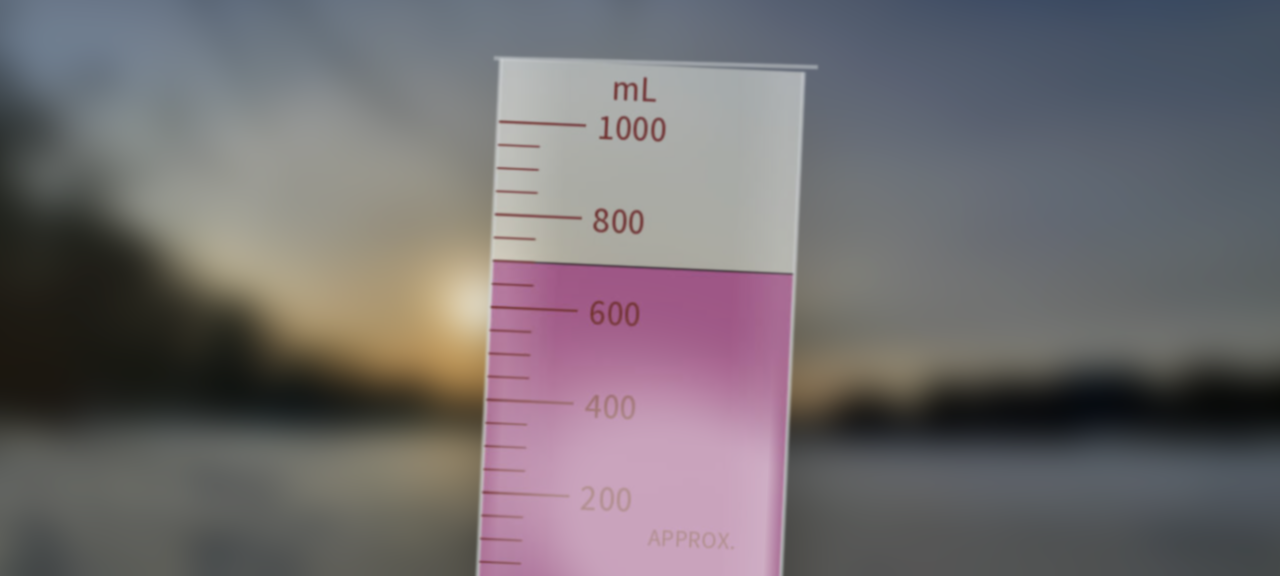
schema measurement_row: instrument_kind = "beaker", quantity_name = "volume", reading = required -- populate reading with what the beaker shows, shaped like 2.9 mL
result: 700 mL
